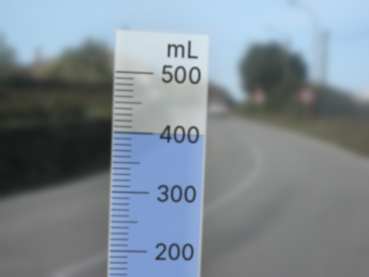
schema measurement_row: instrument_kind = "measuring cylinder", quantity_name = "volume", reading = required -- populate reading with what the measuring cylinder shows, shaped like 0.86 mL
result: 400 mL
